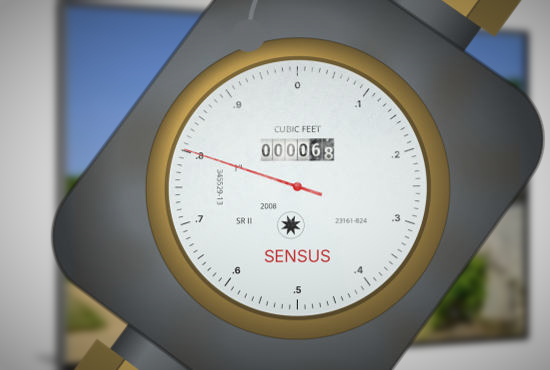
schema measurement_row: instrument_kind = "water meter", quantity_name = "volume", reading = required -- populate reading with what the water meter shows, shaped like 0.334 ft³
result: 67.80 ft³
